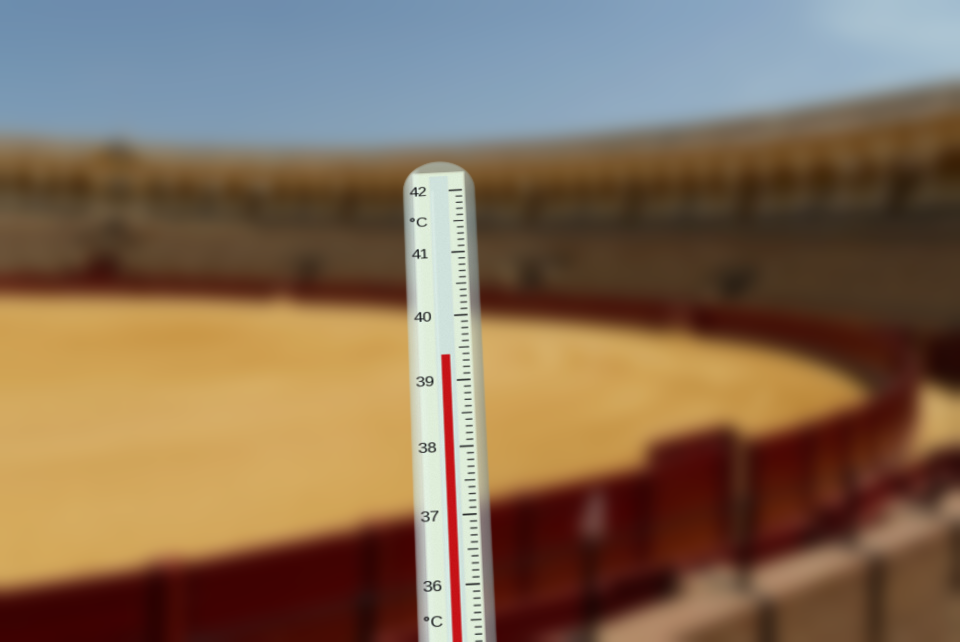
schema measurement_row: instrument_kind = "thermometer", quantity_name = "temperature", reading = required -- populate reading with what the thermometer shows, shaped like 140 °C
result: 39.4 °C
